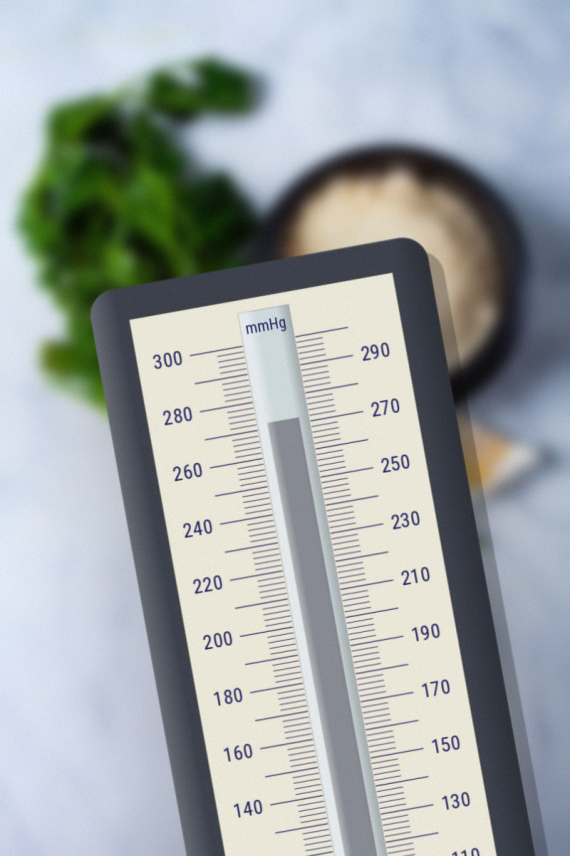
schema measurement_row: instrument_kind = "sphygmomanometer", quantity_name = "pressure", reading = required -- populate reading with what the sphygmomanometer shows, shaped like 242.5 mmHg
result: 272 mmHg
